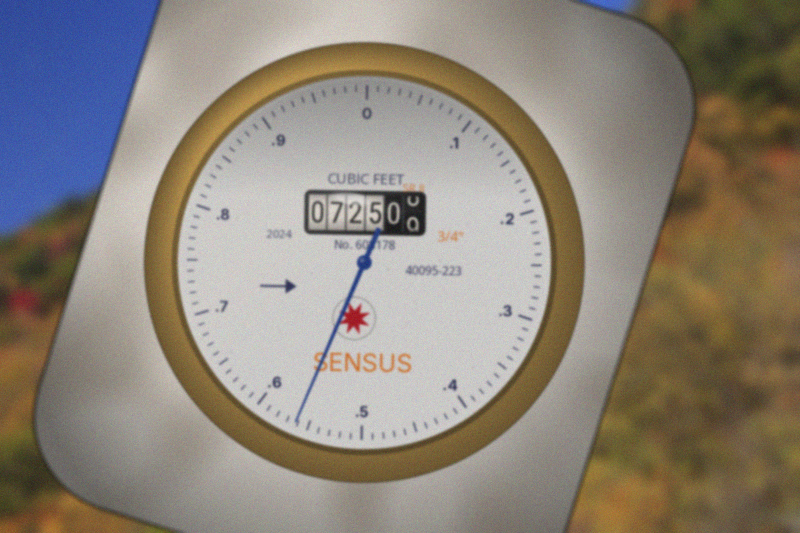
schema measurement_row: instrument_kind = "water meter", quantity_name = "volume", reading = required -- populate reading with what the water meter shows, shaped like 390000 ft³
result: 72508.56 ft³
